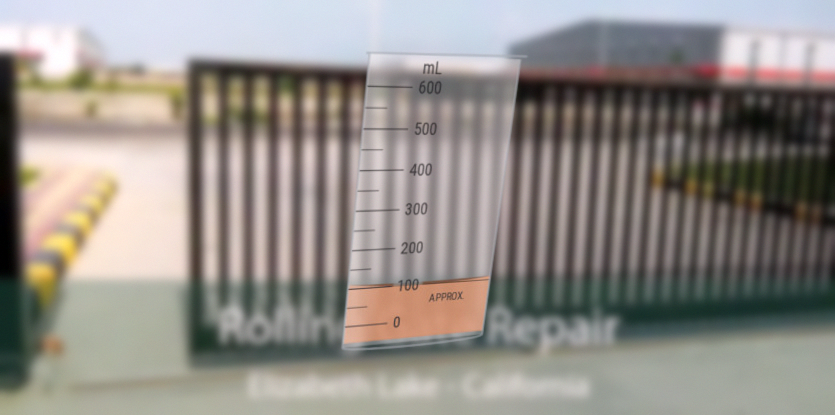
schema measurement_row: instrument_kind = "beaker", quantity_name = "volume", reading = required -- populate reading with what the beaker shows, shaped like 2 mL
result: 100 mL
